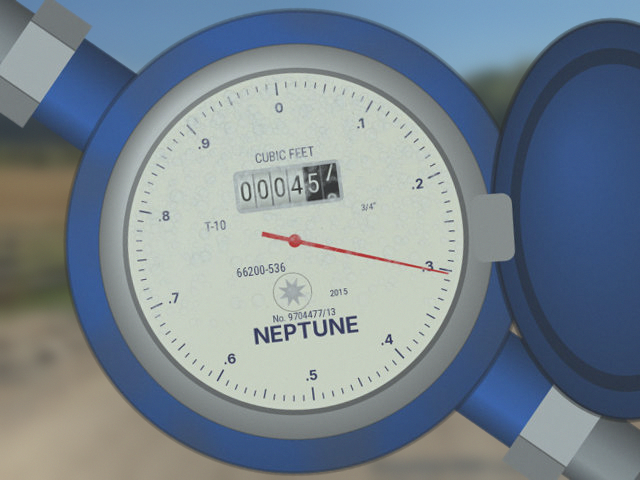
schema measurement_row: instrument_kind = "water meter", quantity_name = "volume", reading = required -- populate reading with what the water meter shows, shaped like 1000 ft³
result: 457.30 ft³
